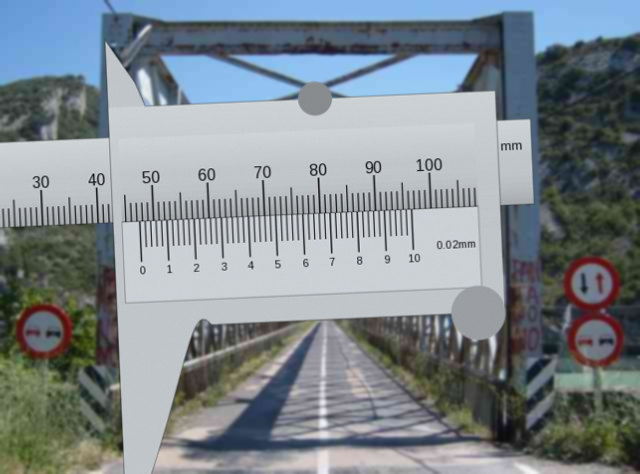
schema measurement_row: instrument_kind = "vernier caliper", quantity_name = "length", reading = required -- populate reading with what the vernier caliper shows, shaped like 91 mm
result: 47.5 mm
